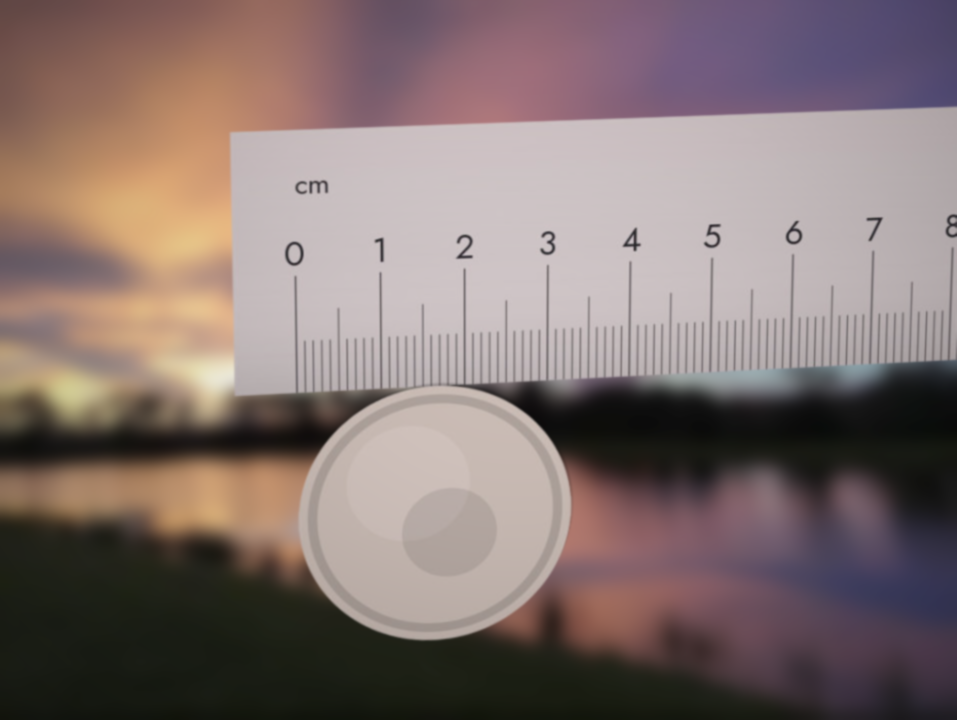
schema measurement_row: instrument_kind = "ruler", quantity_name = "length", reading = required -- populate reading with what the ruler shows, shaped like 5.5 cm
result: 3.3 cm
